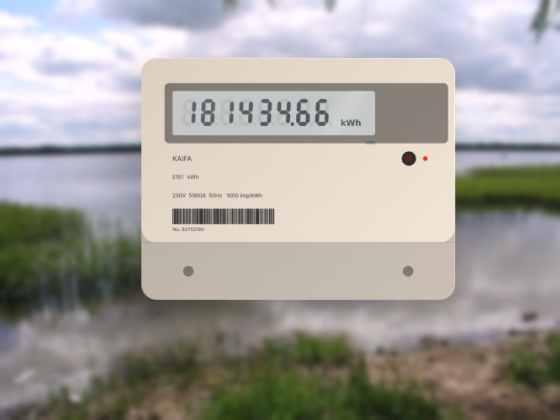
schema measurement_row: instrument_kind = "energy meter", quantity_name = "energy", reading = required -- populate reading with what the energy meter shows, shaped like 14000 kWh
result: 181434.66 kWh
